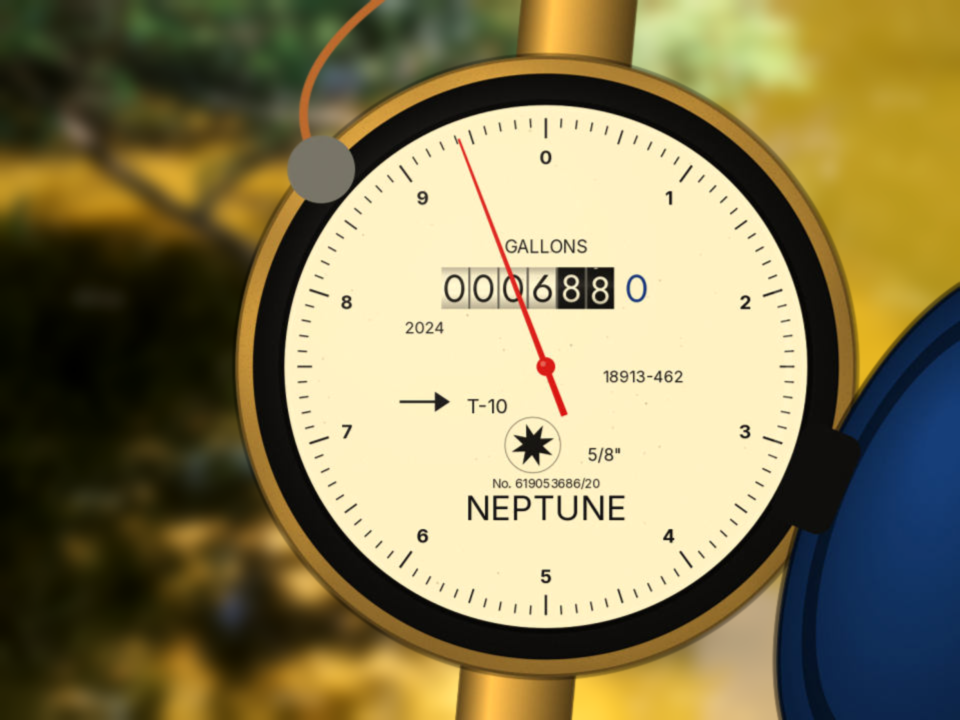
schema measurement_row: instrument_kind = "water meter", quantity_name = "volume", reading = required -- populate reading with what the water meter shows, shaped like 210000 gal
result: 6879.4 gal
